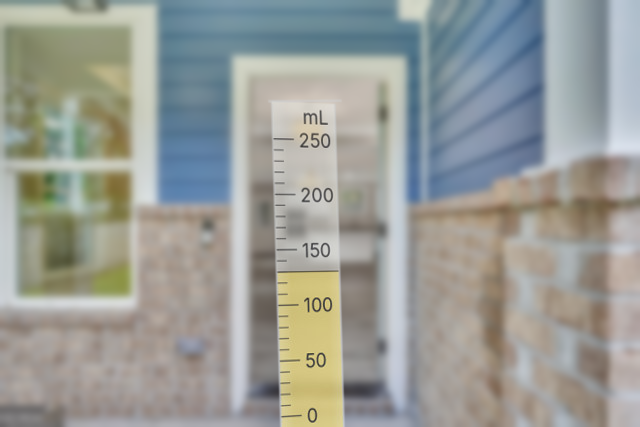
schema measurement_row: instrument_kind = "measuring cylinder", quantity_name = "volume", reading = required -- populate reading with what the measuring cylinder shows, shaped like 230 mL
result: 130 mL
